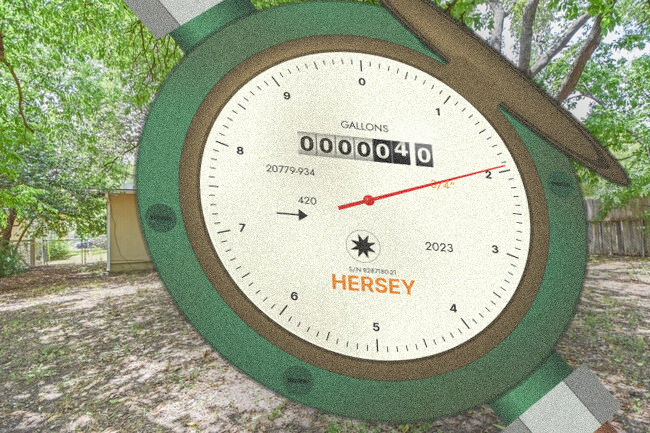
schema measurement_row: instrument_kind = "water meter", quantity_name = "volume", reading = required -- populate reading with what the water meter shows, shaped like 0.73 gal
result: 41.9 gal
